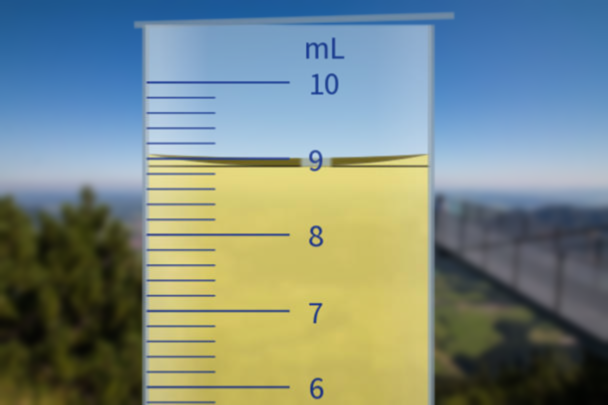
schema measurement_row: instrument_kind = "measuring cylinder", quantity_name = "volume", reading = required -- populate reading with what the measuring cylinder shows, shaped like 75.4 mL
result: 8.9 mL
